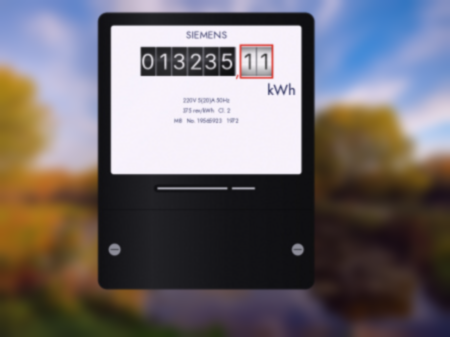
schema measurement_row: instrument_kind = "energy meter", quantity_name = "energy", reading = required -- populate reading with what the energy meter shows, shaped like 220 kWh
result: 13235.11 kWh
